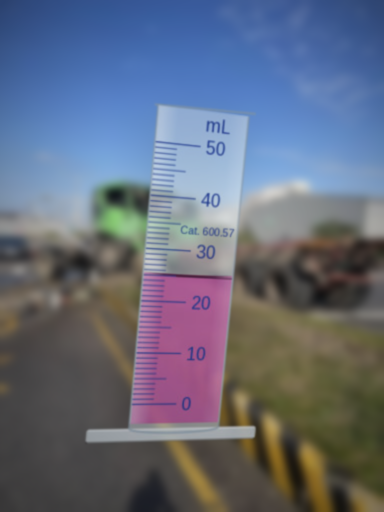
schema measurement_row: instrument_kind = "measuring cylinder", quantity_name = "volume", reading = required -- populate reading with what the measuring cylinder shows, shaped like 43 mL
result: 25 mL
